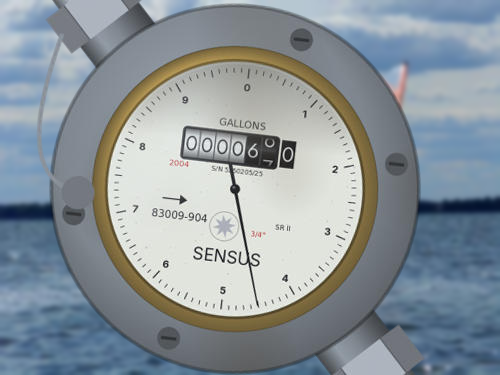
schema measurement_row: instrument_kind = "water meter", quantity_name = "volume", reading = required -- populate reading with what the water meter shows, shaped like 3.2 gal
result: 664.5 gal
